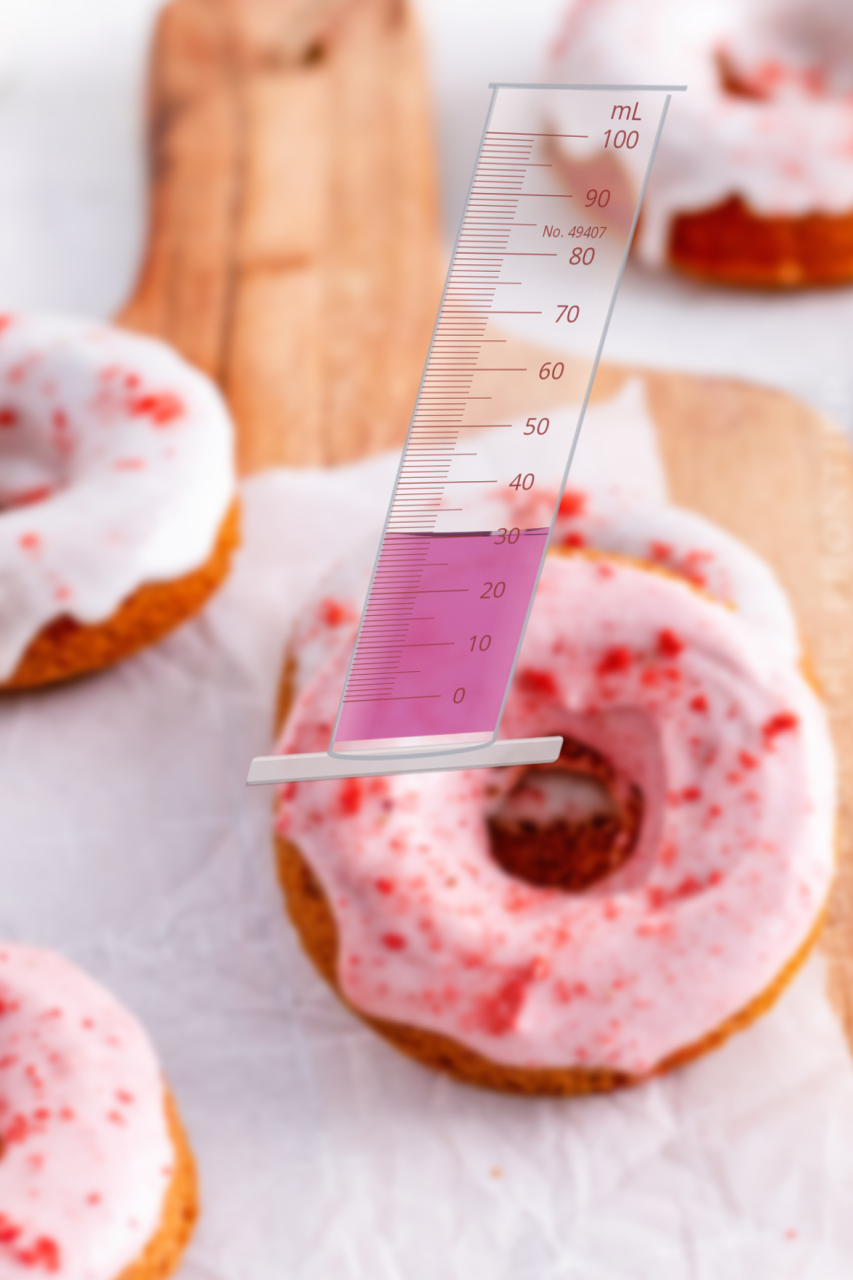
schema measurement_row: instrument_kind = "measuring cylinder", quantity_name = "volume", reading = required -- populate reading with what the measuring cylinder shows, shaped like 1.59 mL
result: 30 mL
